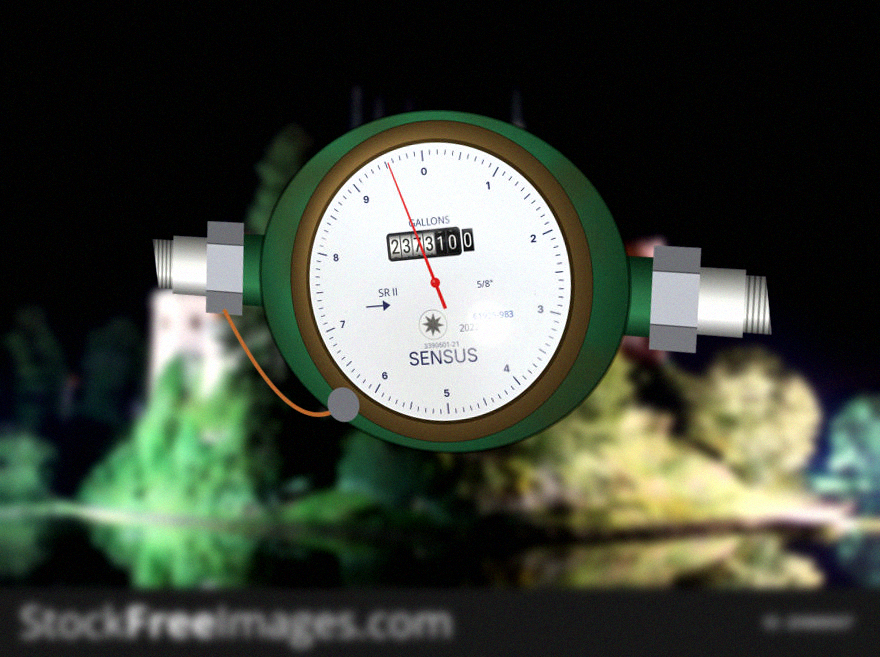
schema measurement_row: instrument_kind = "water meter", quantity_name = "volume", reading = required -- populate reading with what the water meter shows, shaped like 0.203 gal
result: 2373099.5 gal
